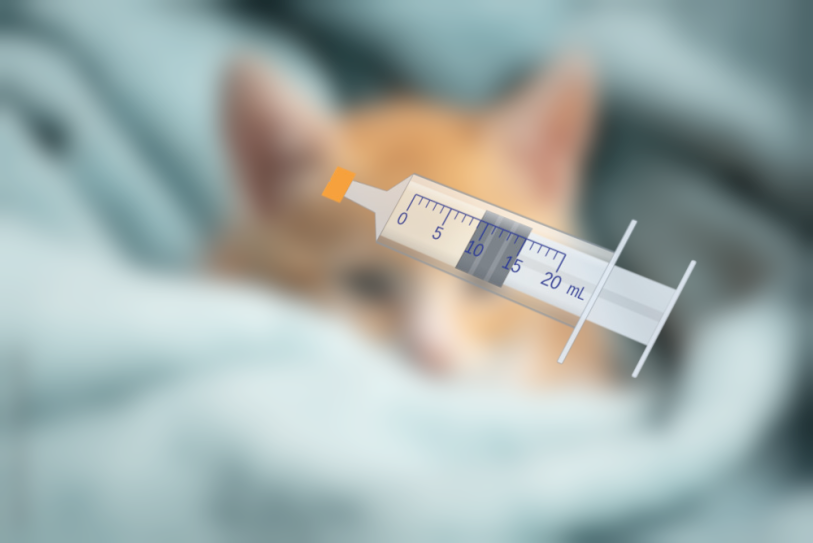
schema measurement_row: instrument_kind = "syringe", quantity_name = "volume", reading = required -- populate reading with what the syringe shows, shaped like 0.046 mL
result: 9 mL
